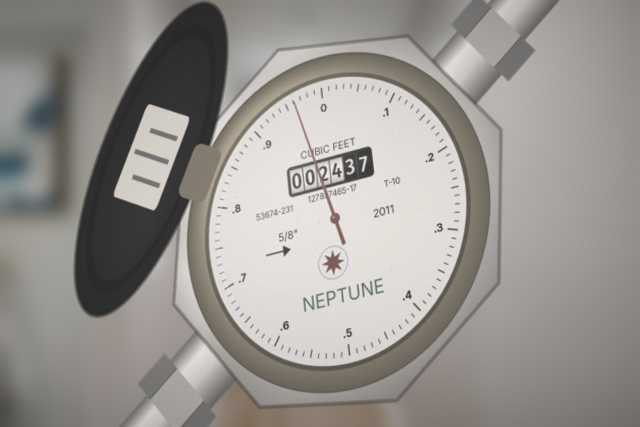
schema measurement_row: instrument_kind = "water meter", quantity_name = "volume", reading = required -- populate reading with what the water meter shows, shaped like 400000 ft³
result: 2436.96 ft³
